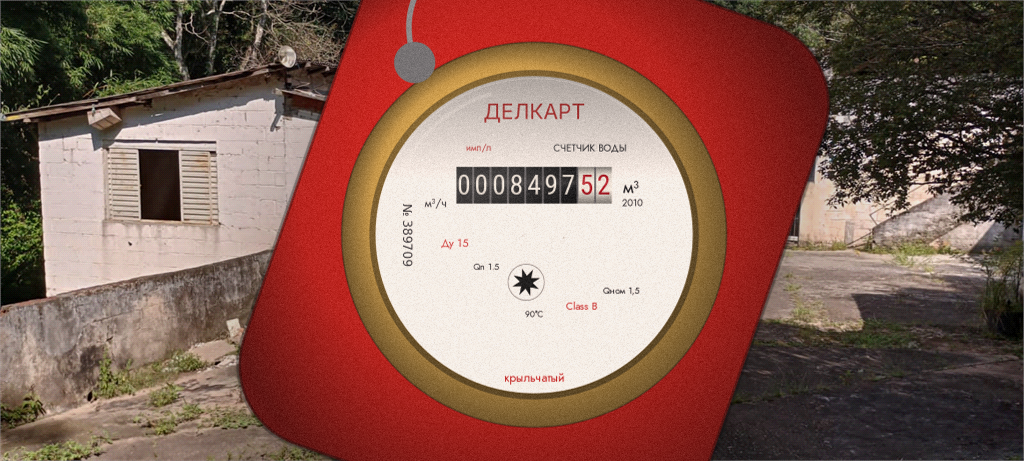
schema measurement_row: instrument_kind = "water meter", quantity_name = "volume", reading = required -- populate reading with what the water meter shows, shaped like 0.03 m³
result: 8497.52 m³
